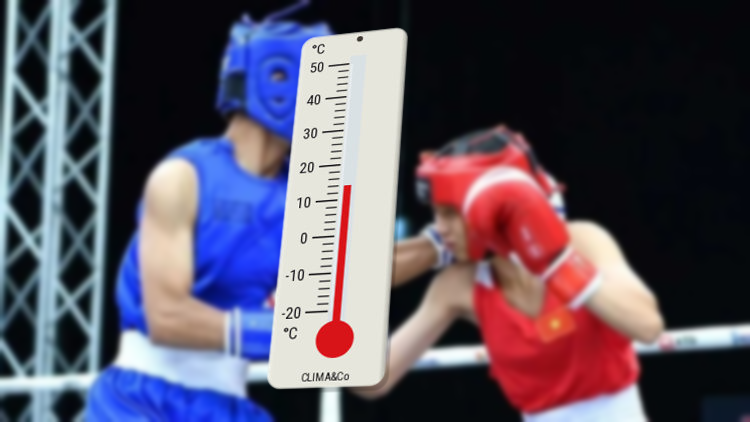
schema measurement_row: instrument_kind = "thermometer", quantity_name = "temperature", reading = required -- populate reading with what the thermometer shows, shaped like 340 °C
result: 14 °C
